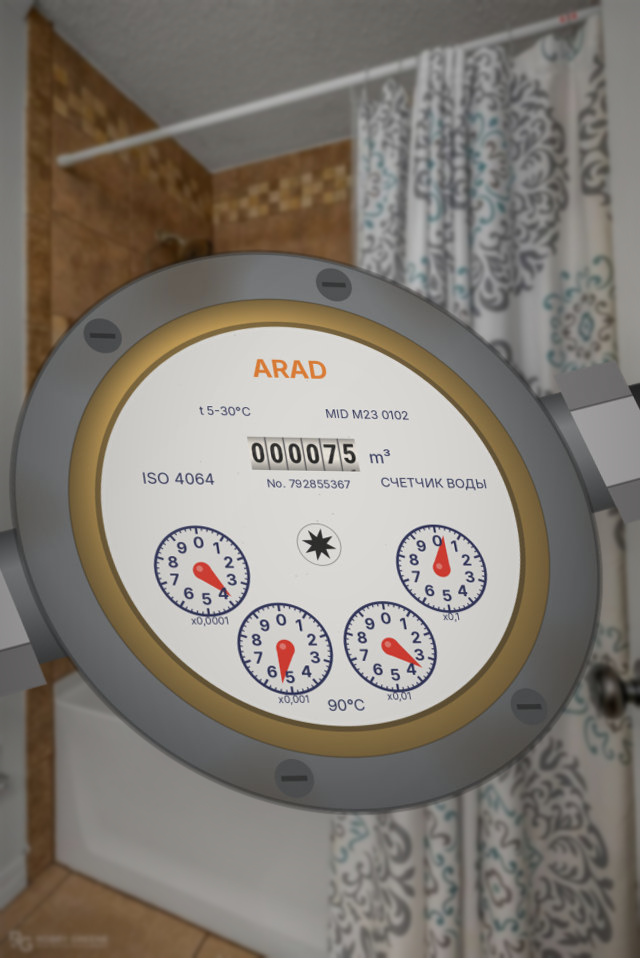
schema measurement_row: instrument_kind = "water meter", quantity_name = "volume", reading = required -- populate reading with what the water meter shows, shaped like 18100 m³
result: 75.0353 m³
